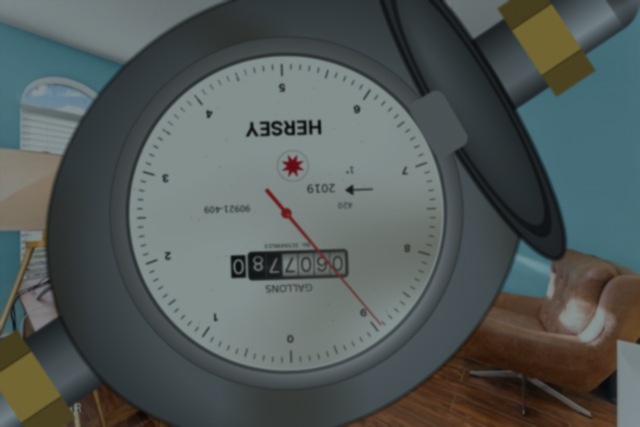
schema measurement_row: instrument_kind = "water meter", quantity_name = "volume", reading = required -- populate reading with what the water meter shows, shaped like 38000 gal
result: 607778.9 gal
